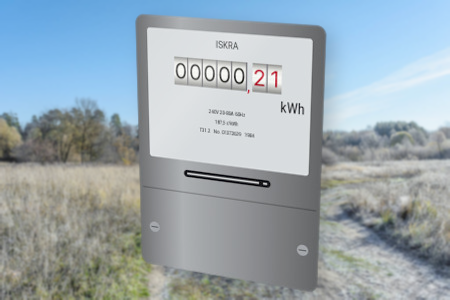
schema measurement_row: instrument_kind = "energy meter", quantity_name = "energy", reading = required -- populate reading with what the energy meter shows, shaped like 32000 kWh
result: 0.21 kWh
